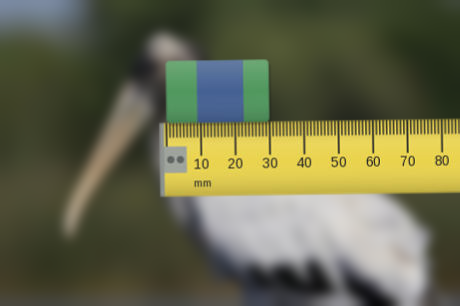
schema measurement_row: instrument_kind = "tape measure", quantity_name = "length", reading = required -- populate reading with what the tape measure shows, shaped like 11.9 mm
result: 30 mm
